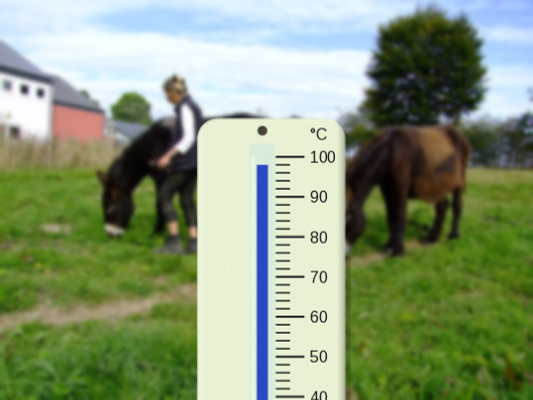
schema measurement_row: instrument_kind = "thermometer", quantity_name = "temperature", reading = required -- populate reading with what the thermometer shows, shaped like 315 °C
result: 98 °C
